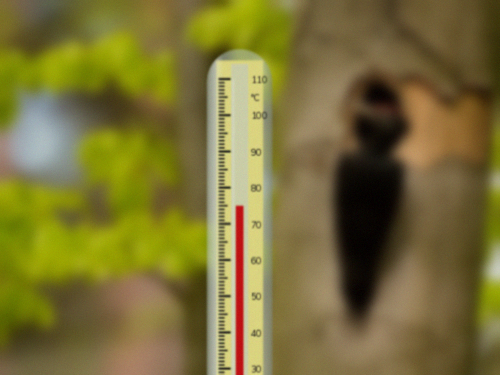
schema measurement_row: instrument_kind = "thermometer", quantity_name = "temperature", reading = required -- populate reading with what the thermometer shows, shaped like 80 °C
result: 75 °C
